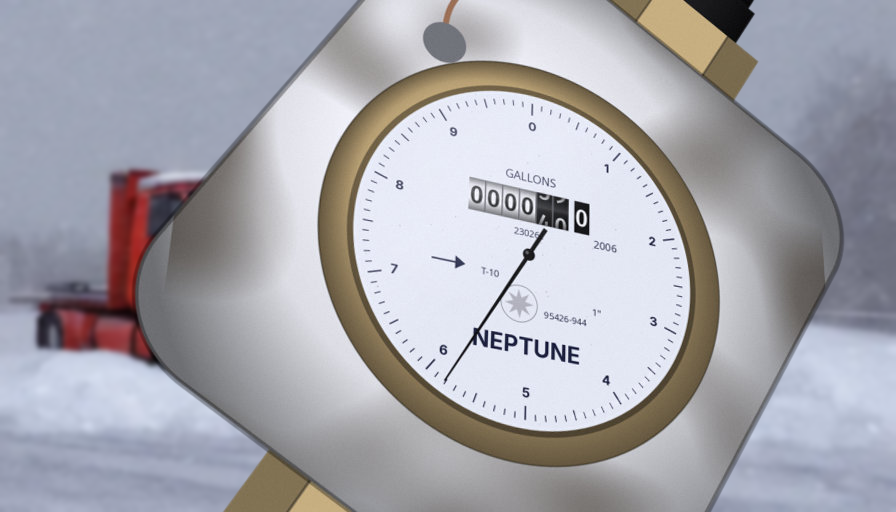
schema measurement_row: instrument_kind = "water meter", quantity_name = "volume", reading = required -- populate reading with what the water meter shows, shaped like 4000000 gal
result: 395.8 gal
